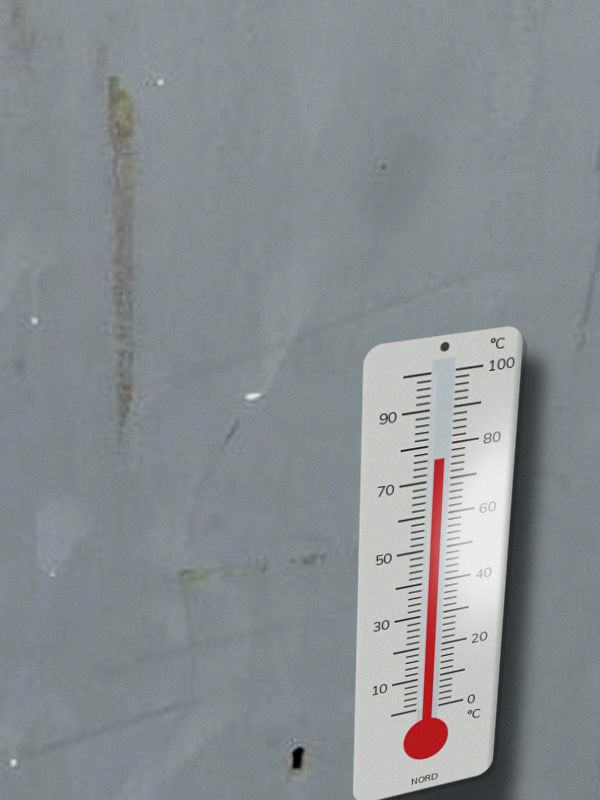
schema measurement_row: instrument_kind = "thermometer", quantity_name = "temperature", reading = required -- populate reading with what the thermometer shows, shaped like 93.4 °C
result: 76 °C
